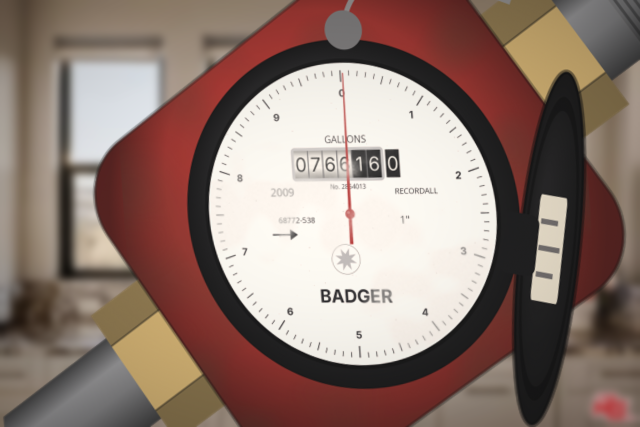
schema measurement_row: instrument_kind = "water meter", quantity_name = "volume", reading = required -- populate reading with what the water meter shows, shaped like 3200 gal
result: 766160.0 gal
